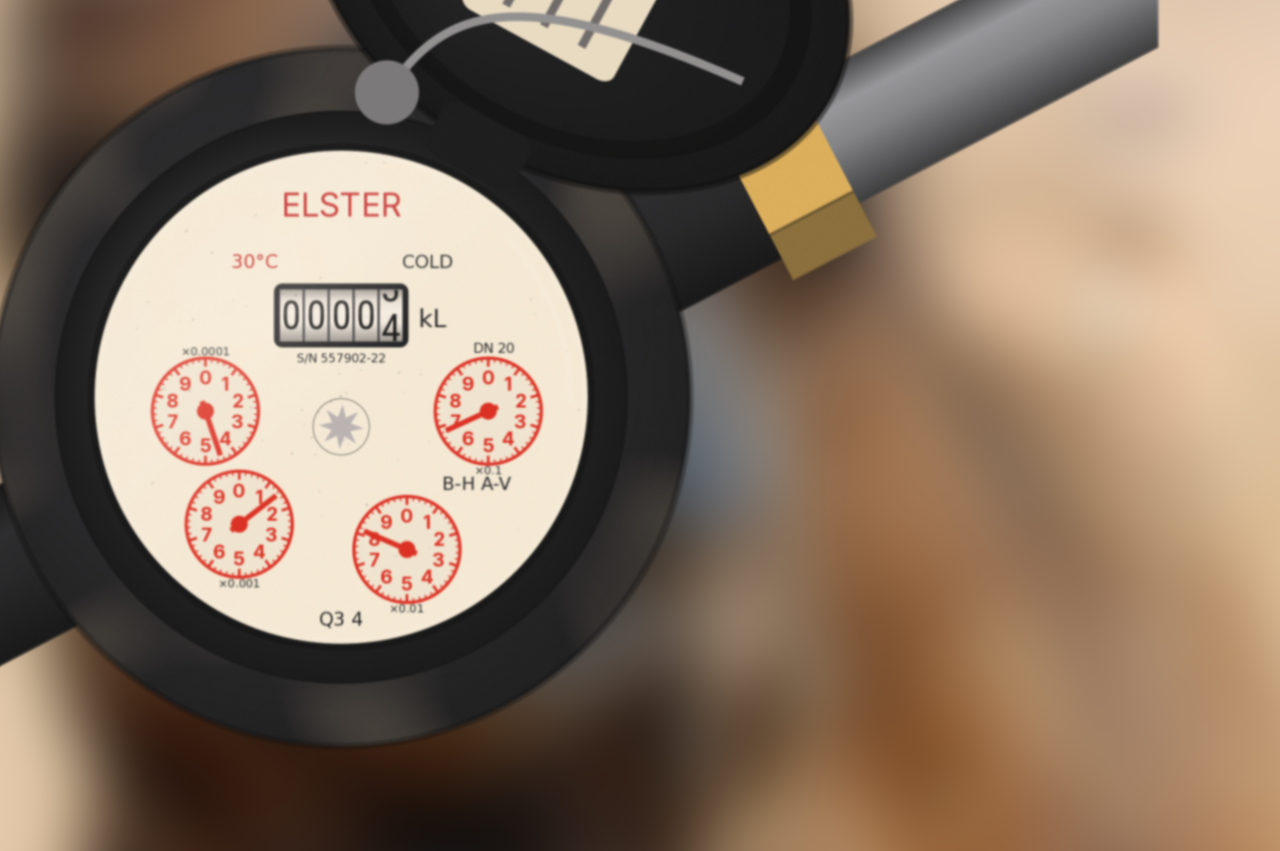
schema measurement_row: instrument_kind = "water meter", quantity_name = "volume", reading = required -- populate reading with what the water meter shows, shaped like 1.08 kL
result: 3.6814 kL
